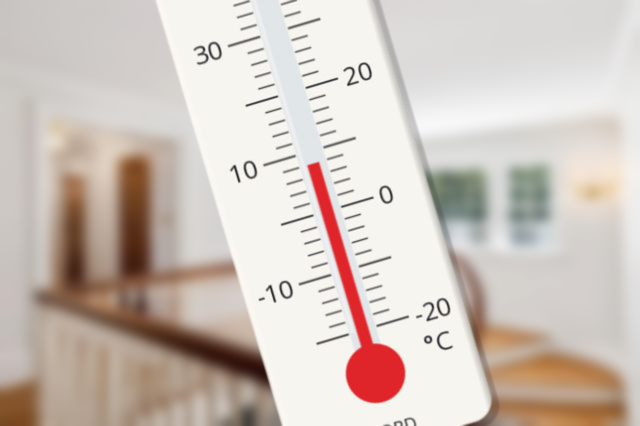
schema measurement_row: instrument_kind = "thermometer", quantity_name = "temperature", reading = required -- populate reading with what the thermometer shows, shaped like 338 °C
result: 8 °C
